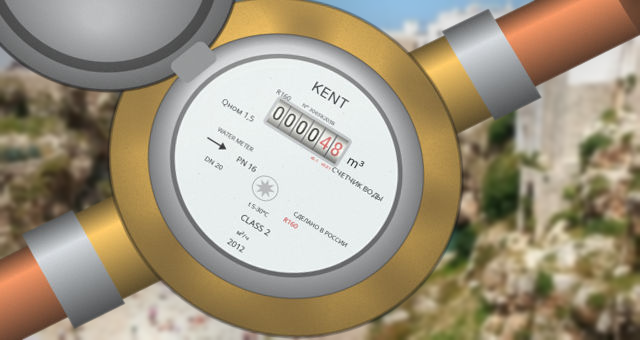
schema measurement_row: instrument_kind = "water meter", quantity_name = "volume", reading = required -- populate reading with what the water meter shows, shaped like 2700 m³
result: 0.48 m³
